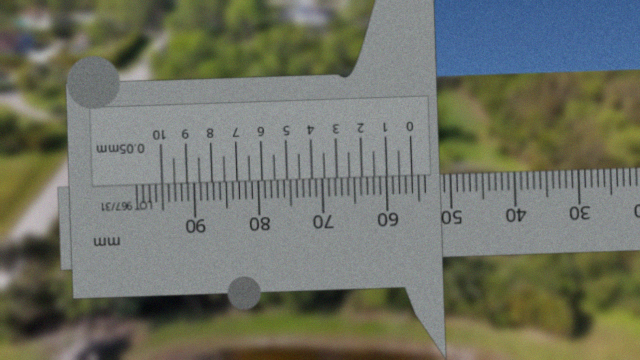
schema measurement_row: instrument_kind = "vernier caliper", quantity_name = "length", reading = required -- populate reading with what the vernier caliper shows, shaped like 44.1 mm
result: 56.0 mm
